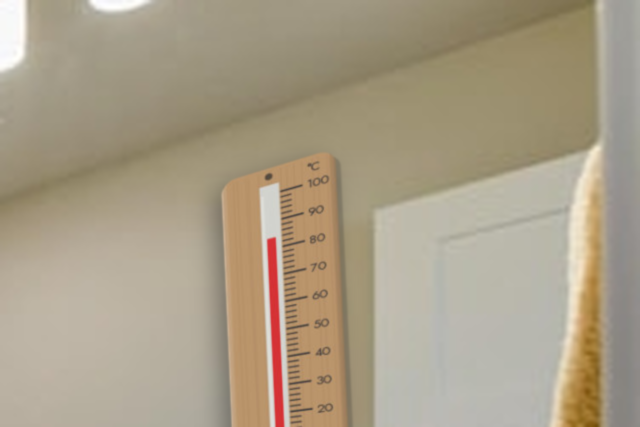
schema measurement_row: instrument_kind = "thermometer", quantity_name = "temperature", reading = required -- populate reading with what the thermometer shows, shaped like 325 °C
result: 84 °C
